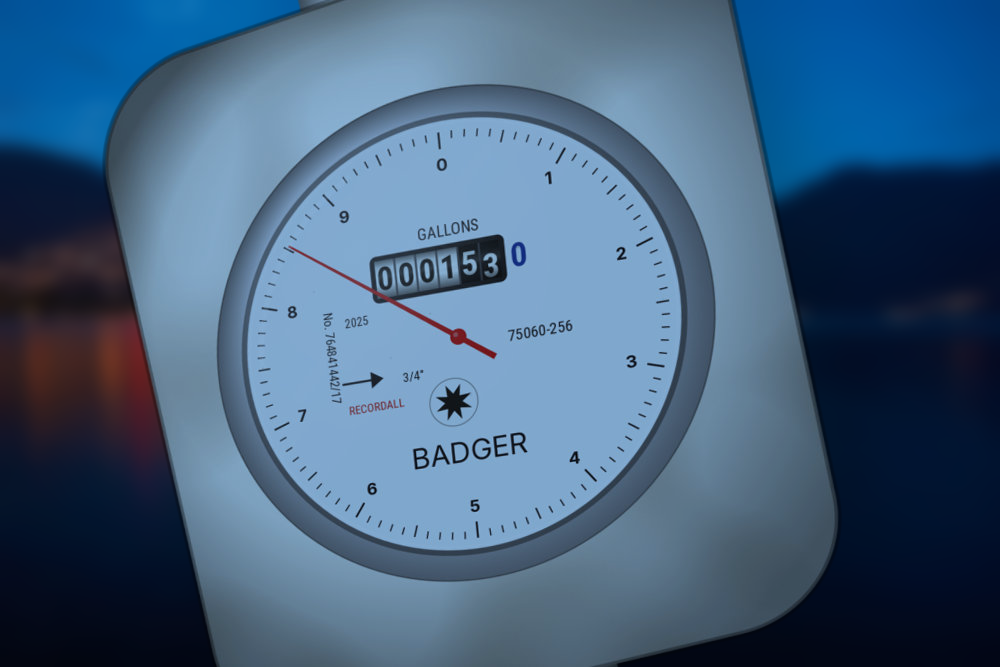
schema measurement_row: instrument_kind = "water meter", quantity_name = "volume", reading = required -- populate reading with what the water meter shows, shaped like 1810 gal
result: 1528.5 gal
